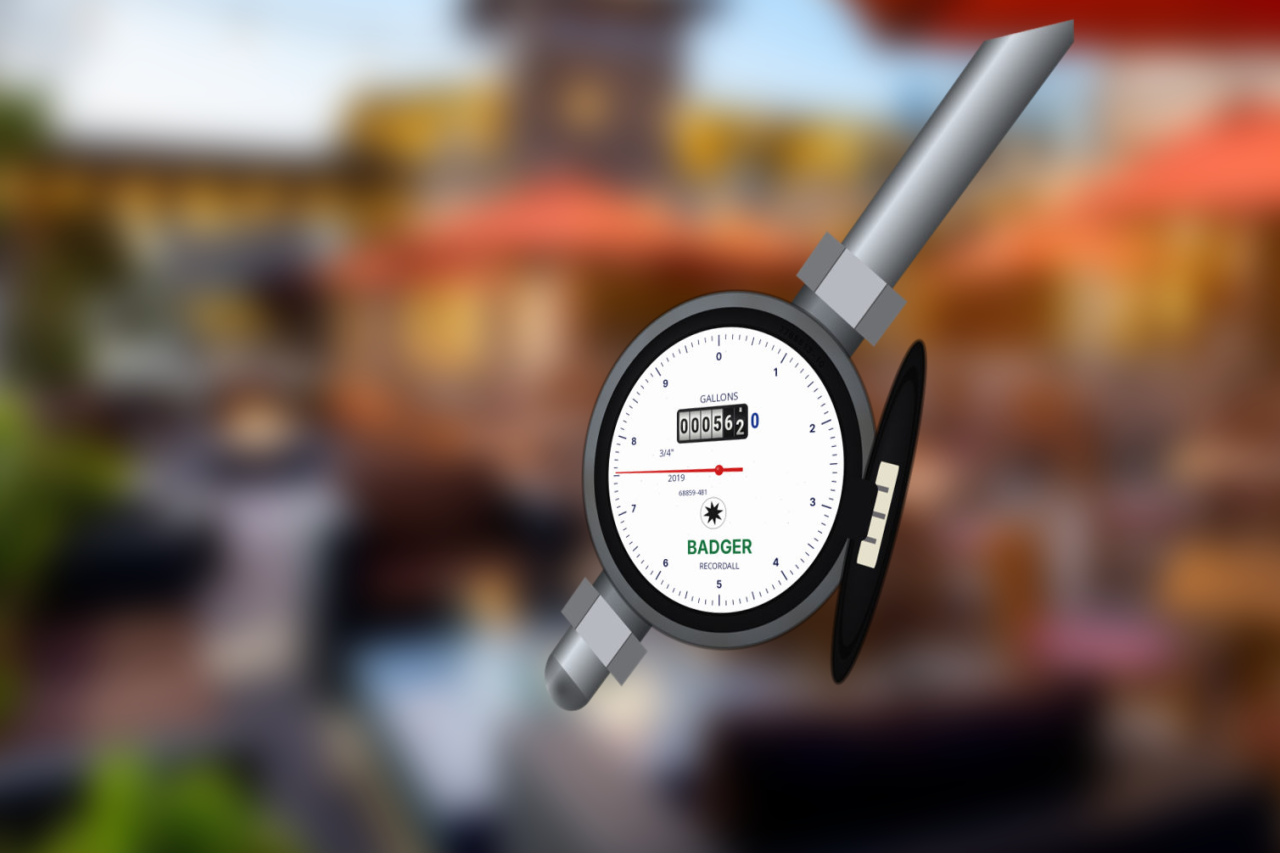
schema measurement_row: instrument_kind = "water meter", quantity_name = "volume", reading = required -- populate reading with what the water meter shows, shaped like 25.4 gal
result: 5617.5 gal
